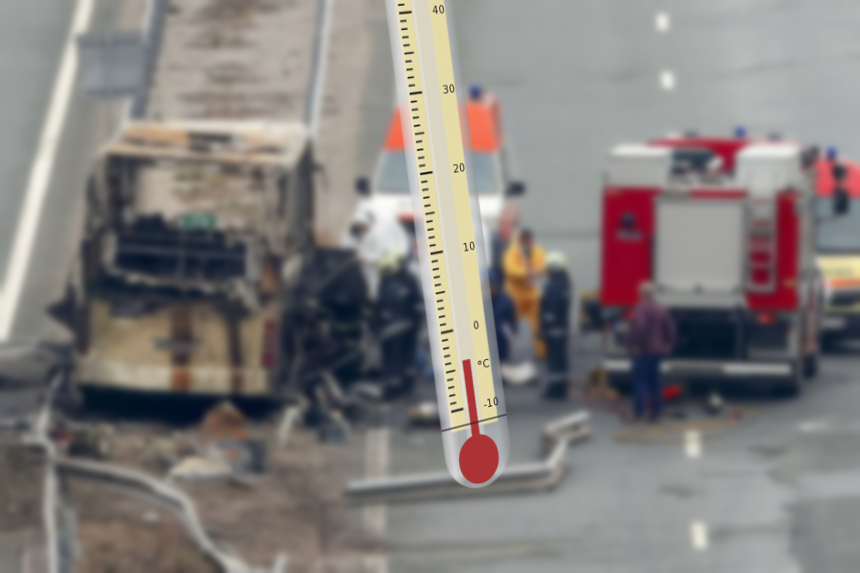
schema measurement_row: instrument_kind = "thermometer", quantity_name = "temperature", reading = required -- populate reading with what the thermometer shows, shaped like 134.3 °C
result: -4 °C
